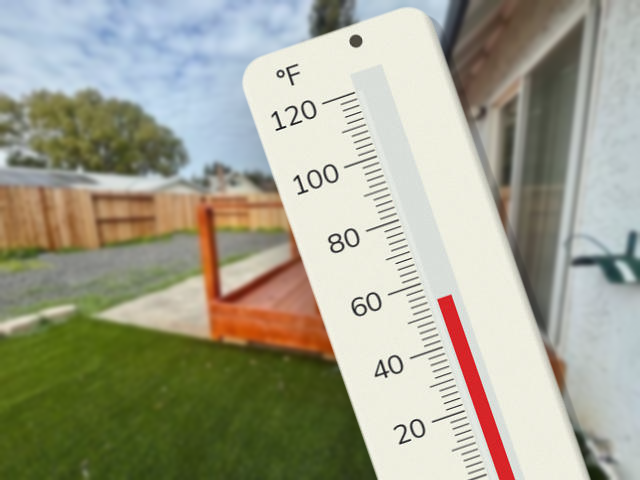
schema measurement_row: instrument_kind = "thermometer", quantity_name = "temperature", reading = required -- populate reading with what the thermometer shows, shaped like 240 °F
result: 54 °F
